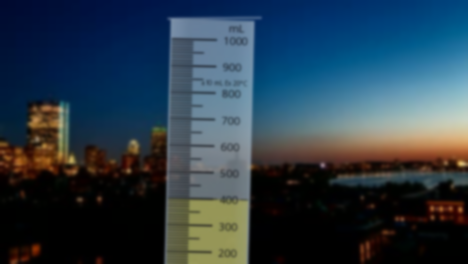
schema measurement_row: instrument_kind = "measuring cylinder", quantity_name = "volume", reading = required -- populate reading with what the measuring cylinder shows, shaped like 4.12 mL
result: 400 mL
